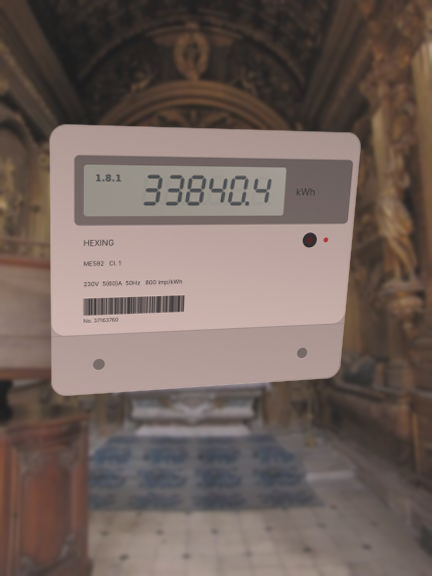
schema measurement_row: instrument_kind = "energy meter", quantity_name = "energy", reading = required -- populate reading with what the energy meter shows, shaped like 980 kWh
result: 33840.4 kWh
